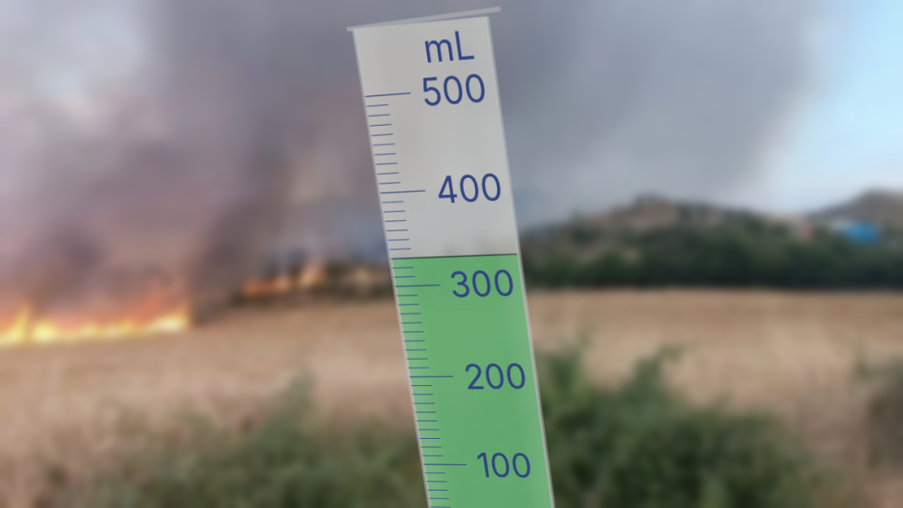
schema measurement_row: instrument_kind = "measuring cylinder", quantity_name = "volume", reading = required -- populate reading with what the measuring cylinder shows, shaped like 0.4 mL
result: 330 mL
